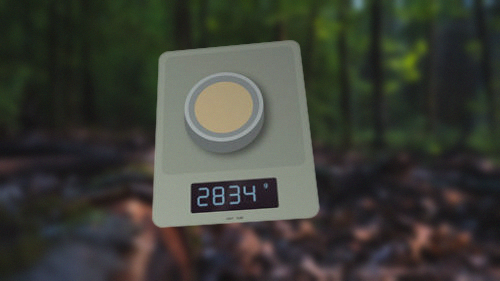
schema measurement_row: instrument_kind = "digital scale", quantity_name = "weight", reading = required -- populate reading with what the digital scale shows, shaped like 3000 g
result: 2834 g
